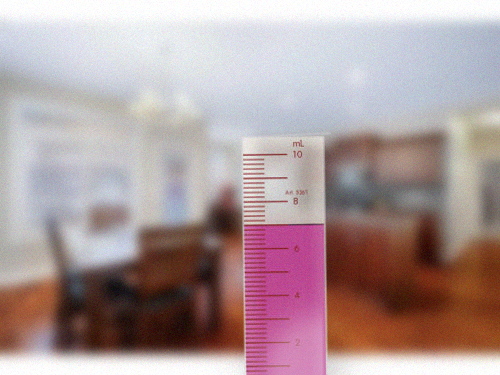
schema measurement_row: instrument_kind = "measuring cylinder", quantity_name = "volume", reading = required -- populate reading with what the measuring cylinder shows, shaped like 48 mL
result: 7 mL
